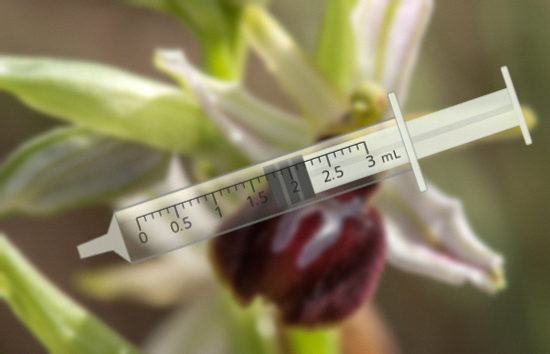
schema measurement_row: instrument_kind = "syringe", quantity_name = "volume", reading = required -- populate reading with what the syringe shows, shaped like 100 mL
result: 1.7 mL
